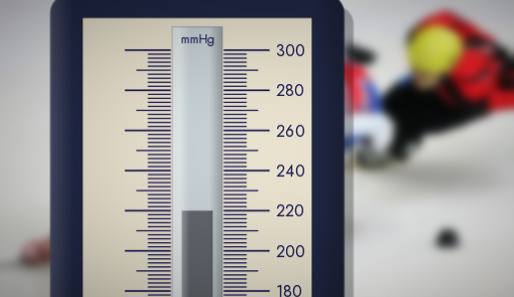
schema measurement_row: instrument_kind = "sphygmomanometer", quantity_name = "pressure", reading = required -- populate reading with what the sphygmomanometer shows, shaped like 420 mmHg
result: 220 mmHg
